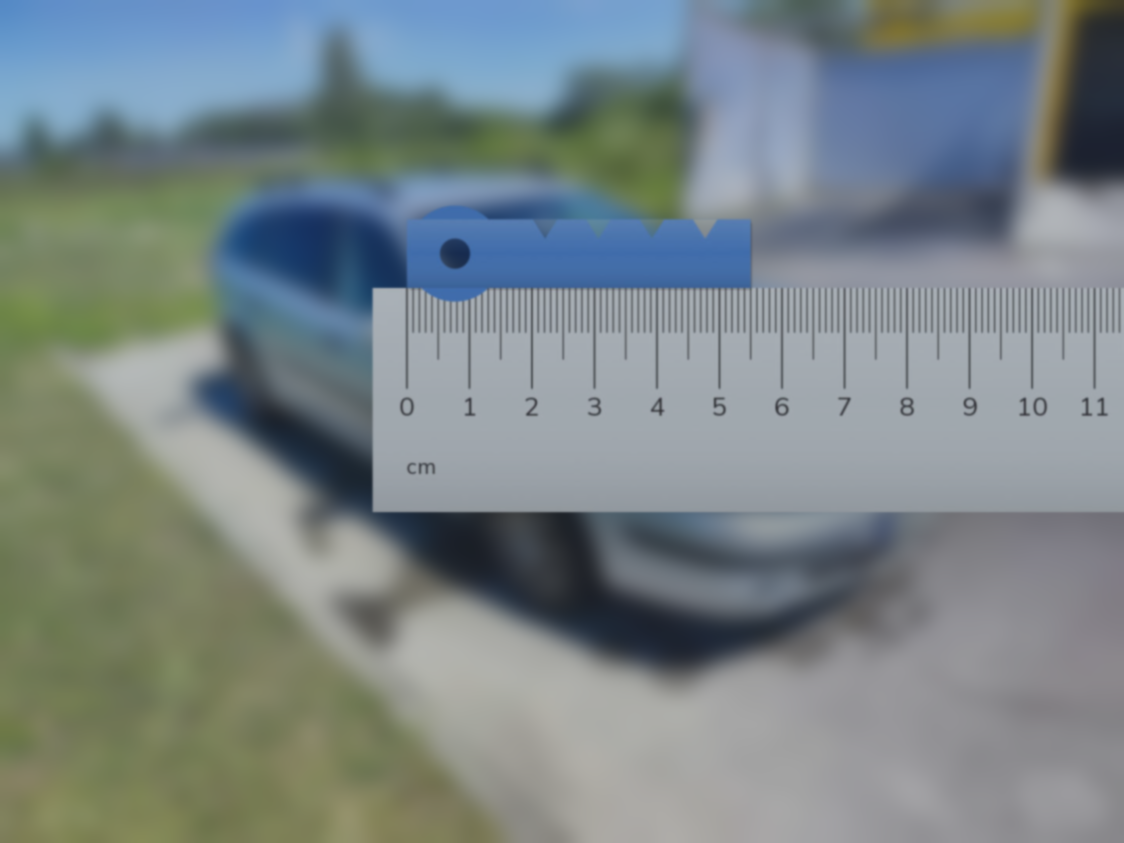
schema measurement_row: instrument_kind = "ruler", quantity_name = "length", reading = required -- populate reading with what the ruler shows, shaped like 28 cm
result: 5.5 cm
